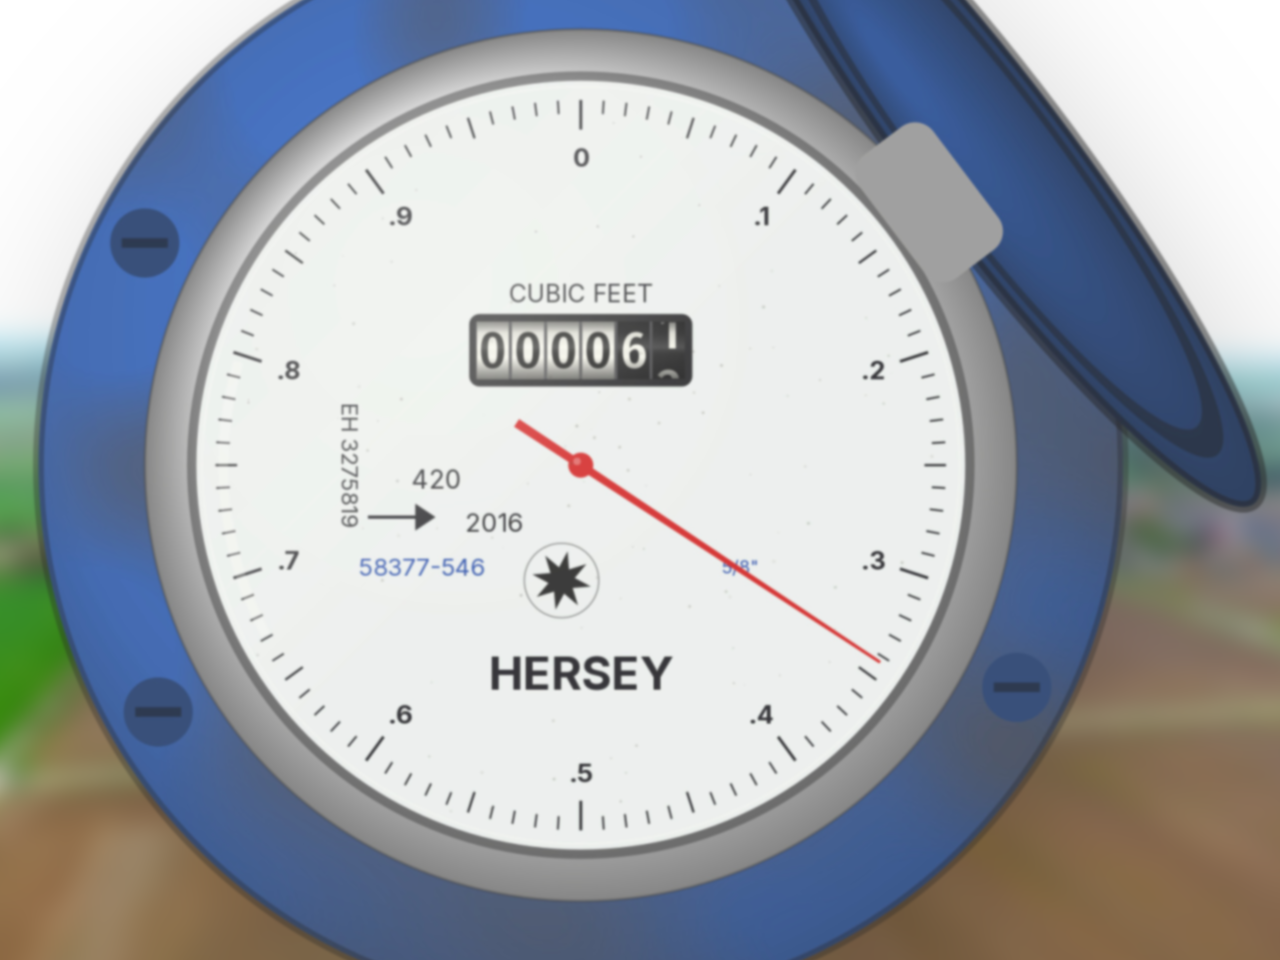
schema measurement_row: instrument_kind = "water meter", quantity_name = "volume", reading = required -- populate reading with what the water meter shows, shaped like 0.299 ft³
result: 61.34 ft³
